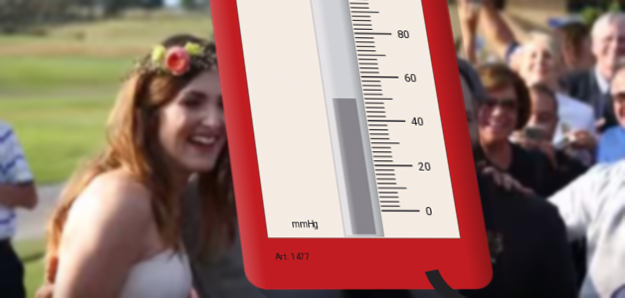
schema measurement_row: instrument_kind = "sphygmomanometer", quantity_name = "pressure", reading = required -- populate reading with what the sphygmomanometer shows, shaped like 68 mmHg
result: 50 mmHg
